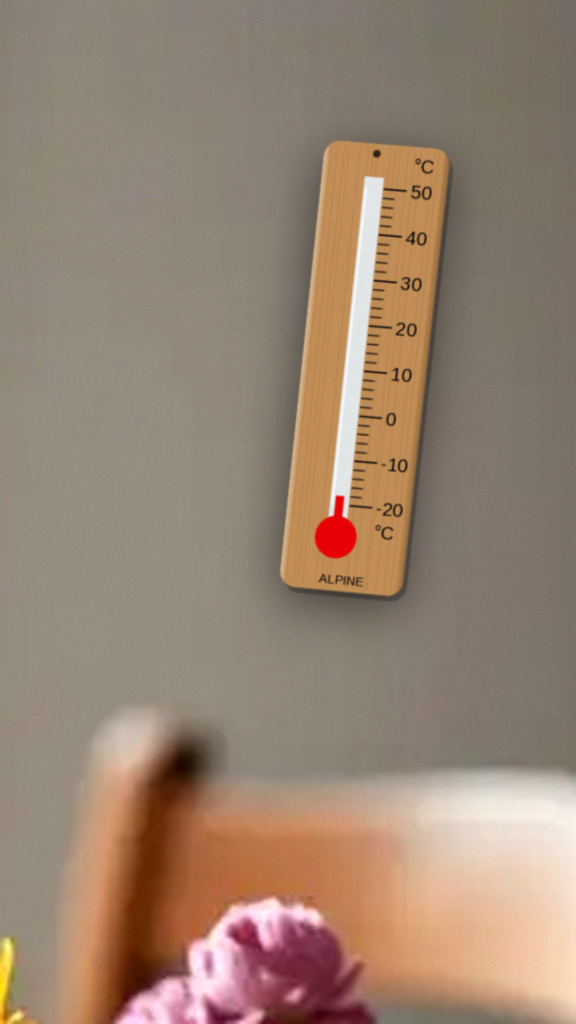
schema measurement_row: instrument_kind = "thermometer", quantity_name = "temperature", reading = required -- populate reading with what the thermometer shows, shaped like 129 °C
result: -18 °C
